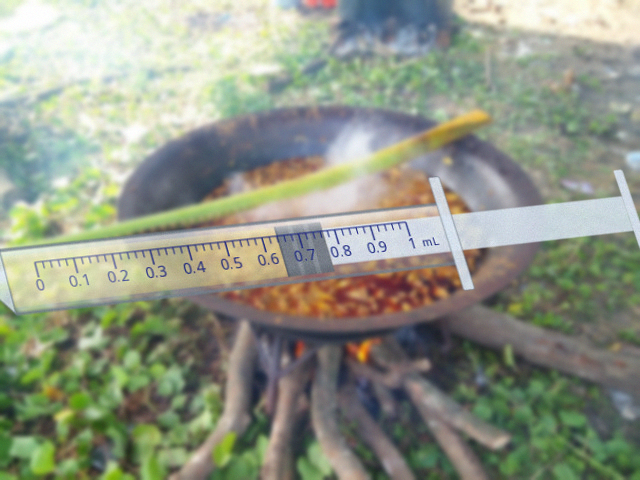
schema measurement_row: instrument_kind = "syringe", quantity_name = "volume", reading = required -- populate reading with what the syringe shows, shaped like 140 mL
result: 0.64 mL
